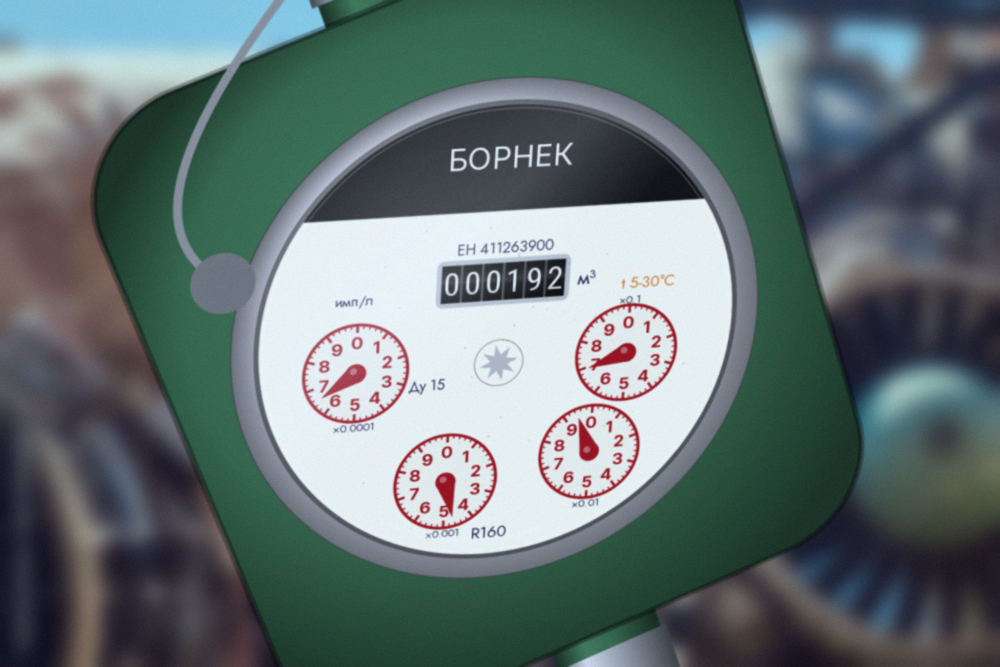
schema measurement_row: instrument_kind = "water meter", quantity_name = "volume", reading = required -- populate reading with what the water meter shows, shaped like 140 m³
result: 192.6946 m³
